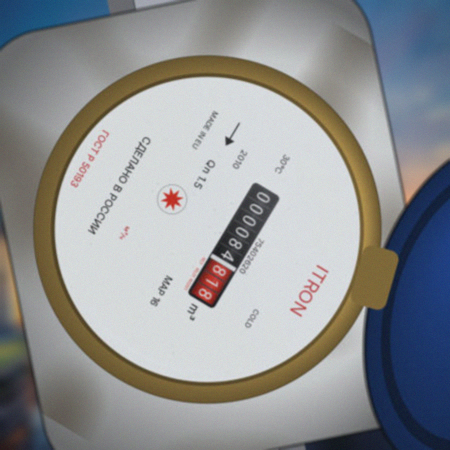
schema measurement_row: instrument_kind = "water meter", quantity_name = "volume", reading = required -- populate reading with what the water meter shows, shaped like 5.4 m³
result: 84.818 m³
